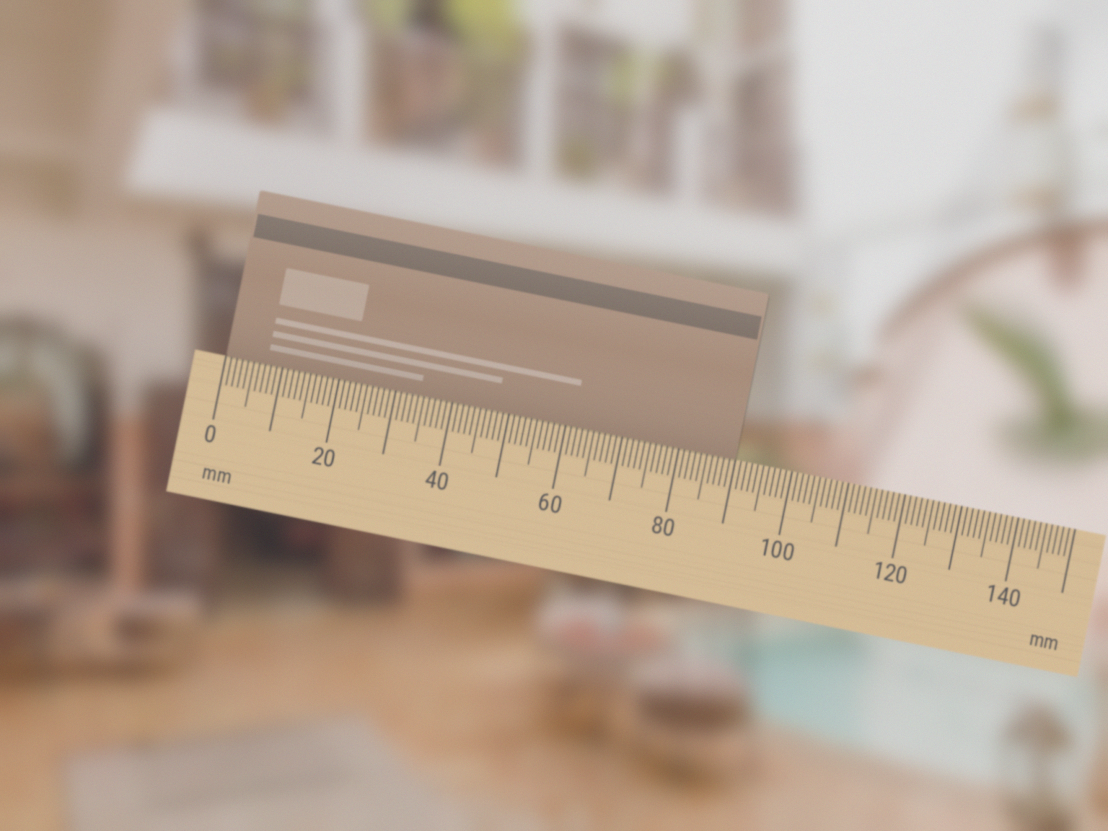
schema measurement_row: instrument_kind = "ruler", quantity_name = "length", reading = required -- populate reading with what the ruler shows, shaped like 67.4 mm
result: 90 mm
